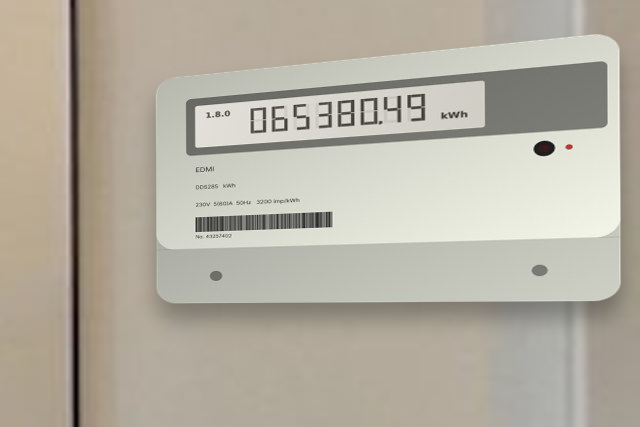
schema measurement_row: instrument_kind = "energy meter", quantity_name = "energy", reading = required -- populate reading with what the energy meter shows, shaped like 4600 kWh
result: 65380.49 kWh
